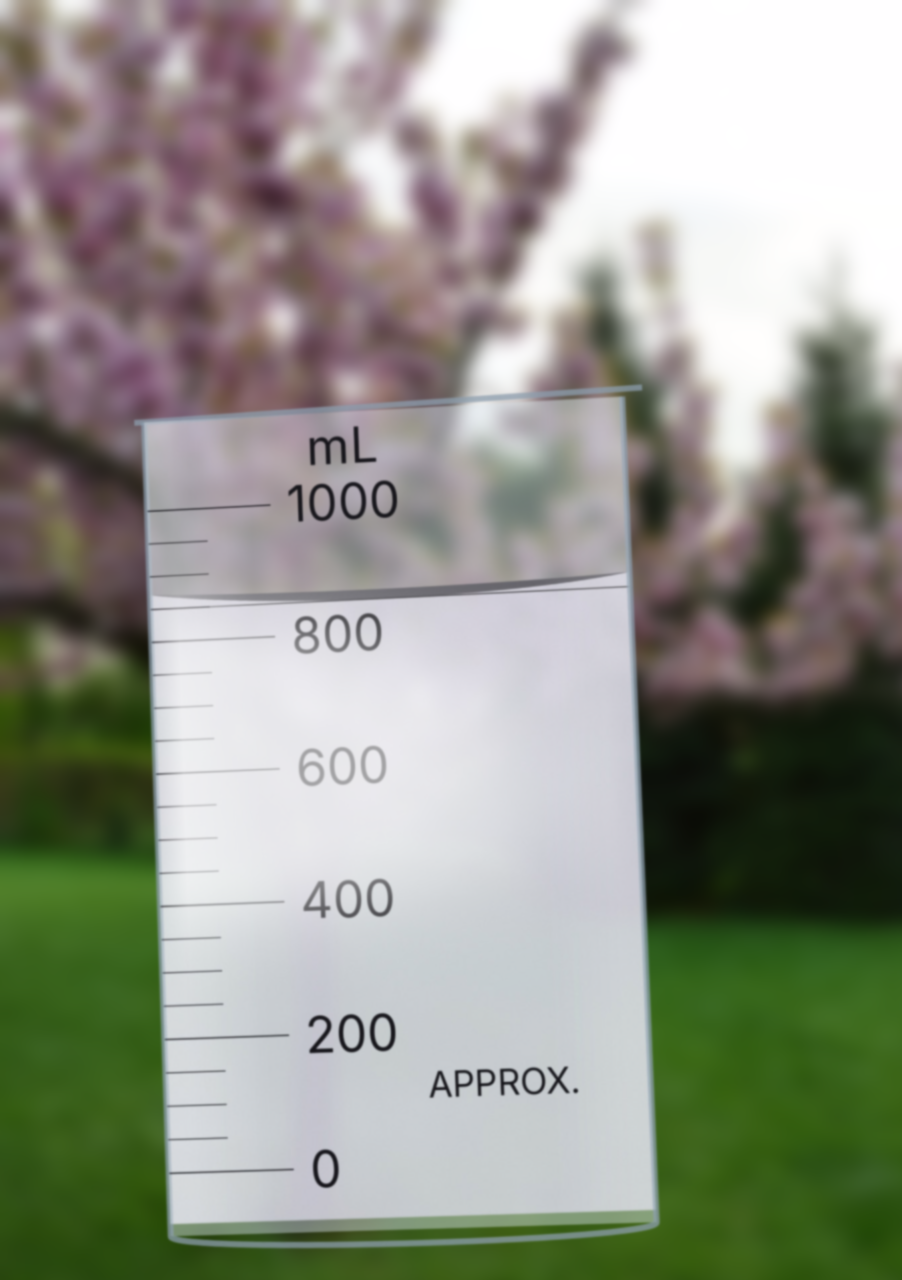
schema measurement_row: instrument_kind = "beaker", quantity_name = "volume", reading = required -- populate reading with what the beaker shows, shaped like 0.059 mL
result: 850 mL
